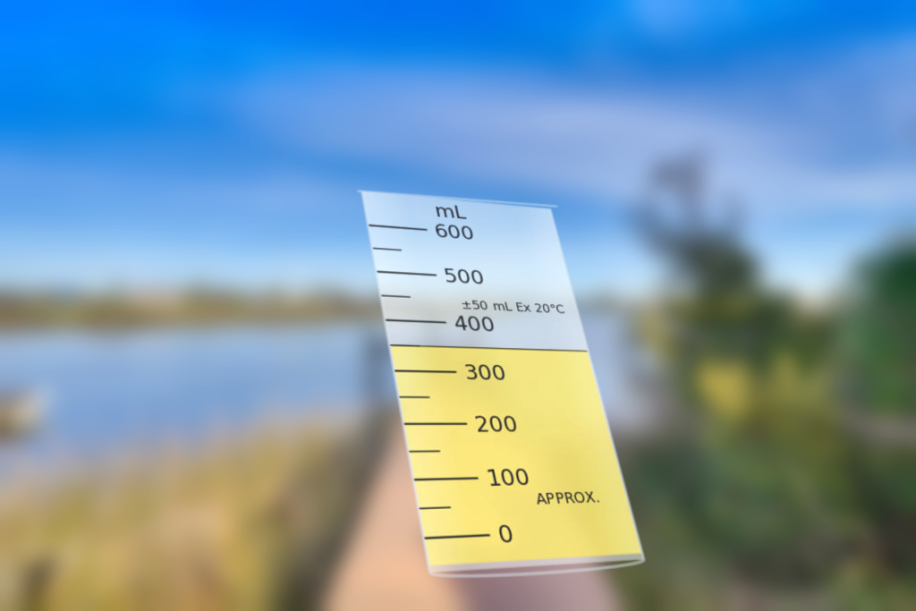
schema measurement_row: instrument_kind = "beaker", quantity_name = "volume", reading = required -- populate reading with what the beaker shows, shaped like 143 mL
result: 350 mL
